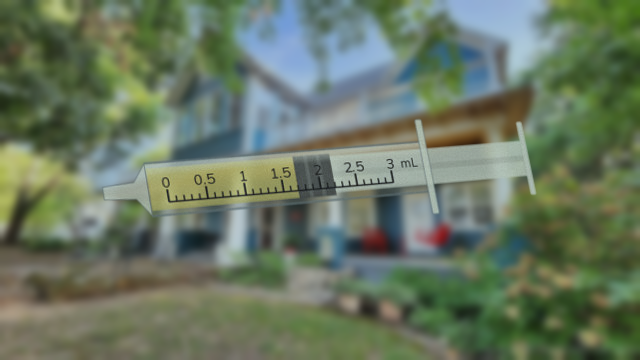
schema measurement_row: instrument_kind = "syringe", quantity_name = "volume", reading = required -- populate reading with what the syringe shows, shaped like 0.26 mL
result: 1.7 mL
